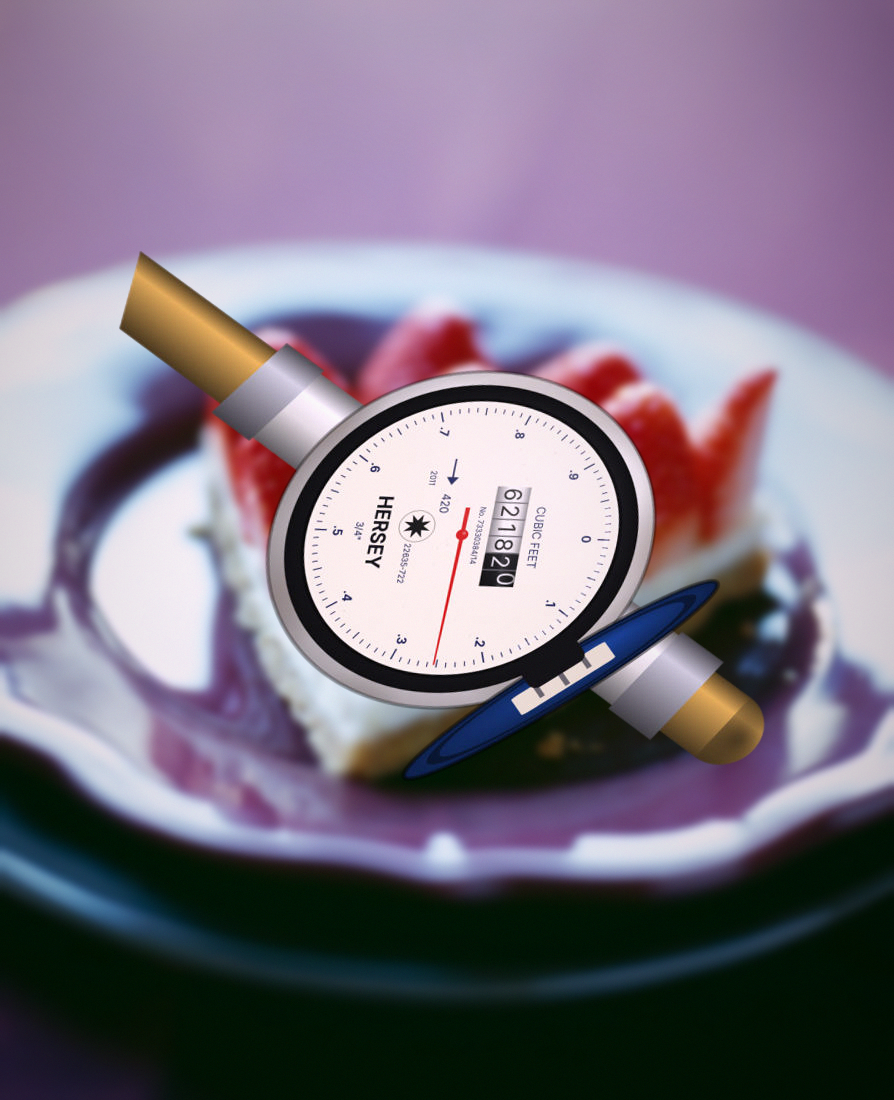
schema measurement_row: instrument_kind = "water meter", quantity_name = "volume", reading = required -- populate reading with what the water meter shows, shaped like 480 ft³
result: 621820.25 ft³
